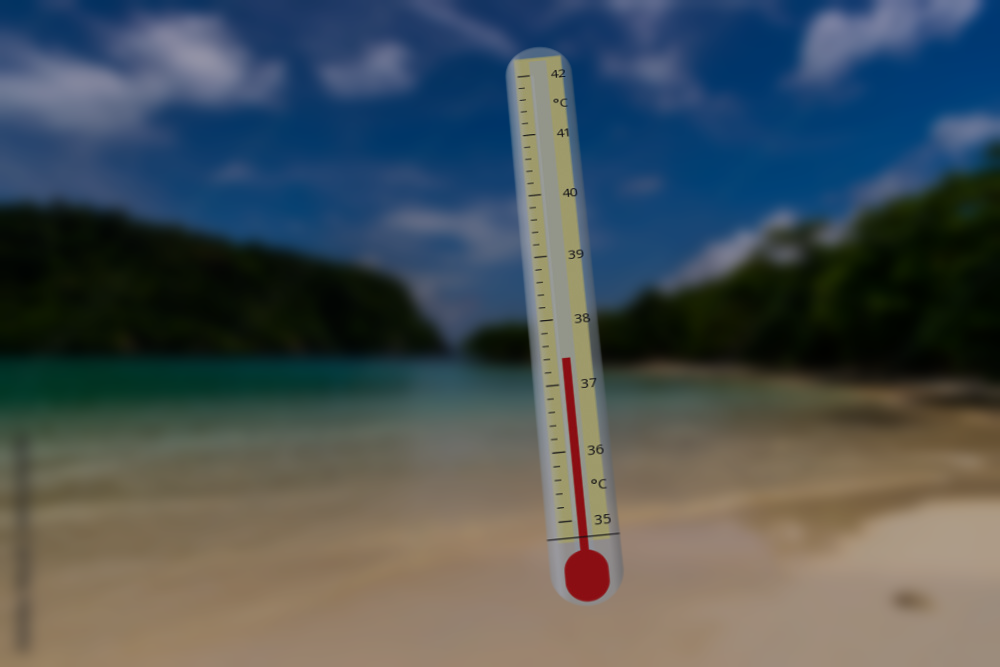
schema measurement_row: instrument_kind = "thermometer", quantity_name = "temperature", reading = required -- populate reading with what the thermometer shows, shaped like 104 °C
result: 37.4 °C
